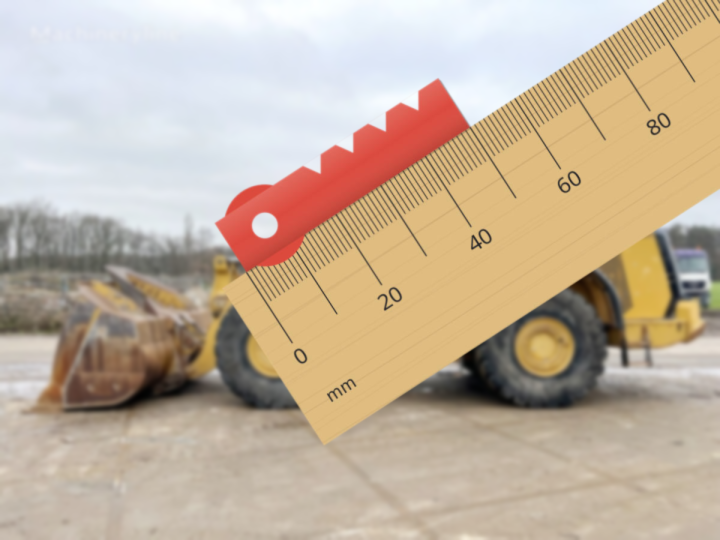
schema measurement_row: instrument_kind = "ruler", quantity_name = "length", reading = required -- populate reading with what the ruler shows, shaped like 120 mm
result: 50 mm
